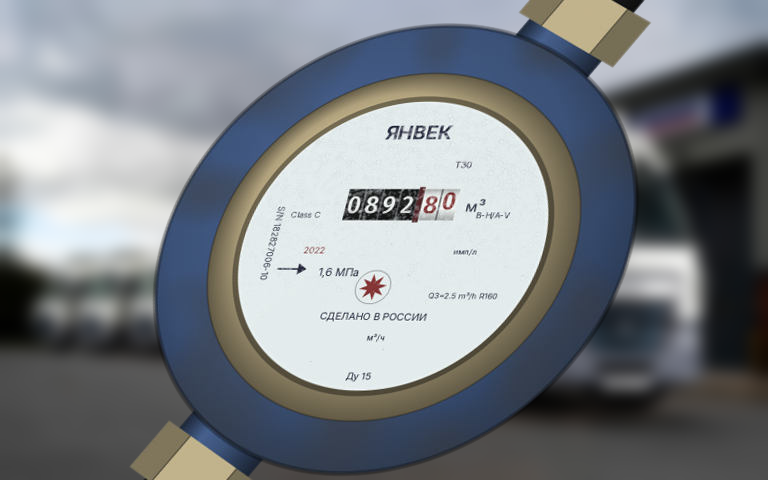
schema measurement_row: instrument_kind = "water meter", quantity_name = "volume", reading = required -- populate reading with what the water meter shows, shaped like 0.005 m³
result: 892.80 m³
